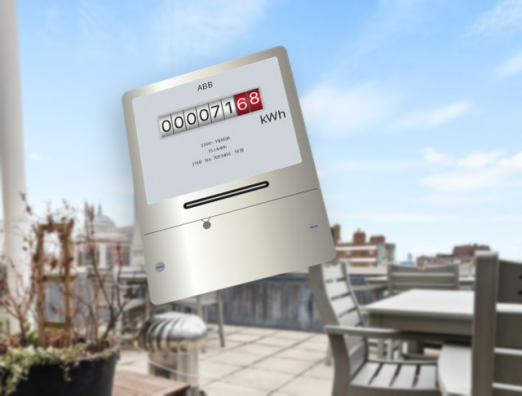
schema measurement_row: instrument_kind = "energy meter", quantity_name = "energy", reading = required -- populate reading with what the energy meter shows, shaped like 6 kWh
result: 71.68 kWh
